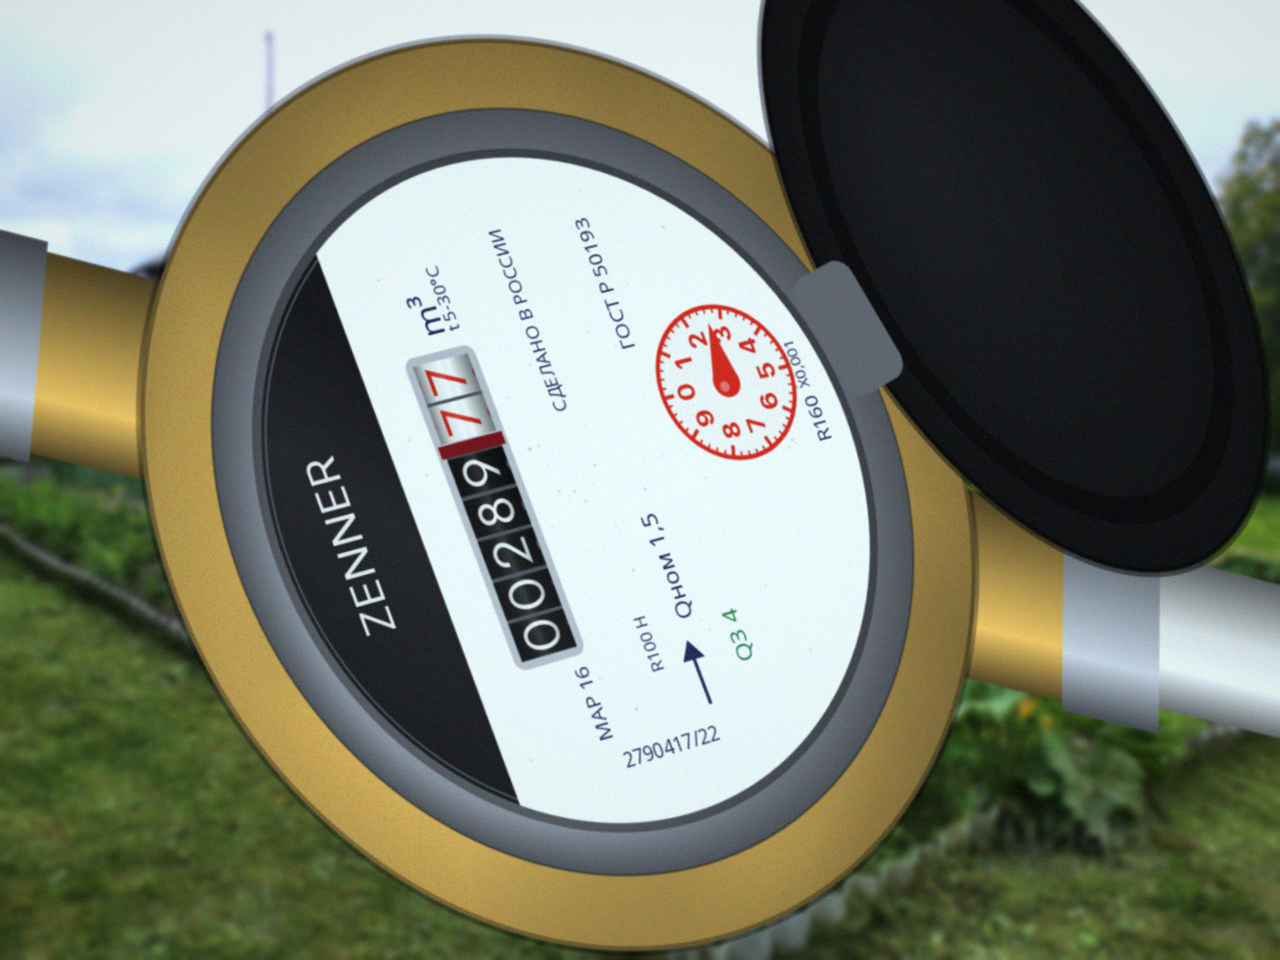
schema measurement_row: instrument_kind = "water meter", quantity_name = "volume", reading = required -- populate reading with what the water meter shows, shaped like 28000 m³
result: 289.772 m³
